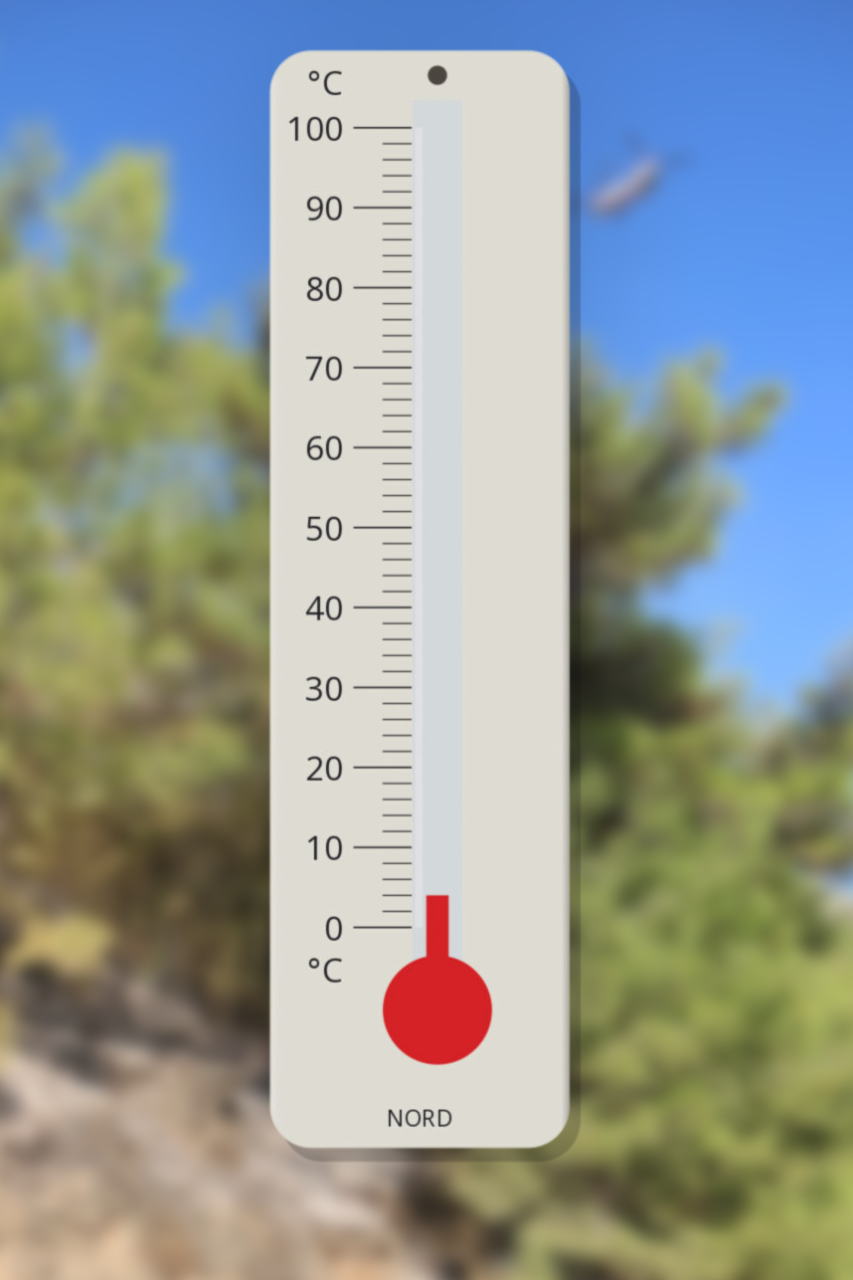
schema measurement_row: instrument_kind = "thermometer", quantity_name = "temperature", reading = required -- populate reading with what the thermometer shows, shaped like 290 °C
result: 4 °C
